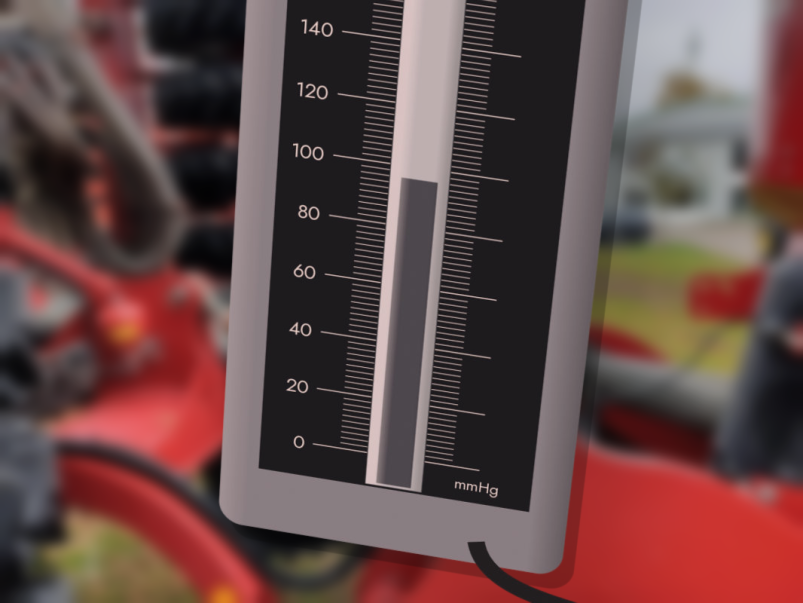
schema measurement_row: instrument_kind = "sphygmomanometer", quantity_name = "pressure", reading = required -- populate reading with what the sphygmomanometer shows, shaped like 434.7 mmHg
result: 96 mmHg
